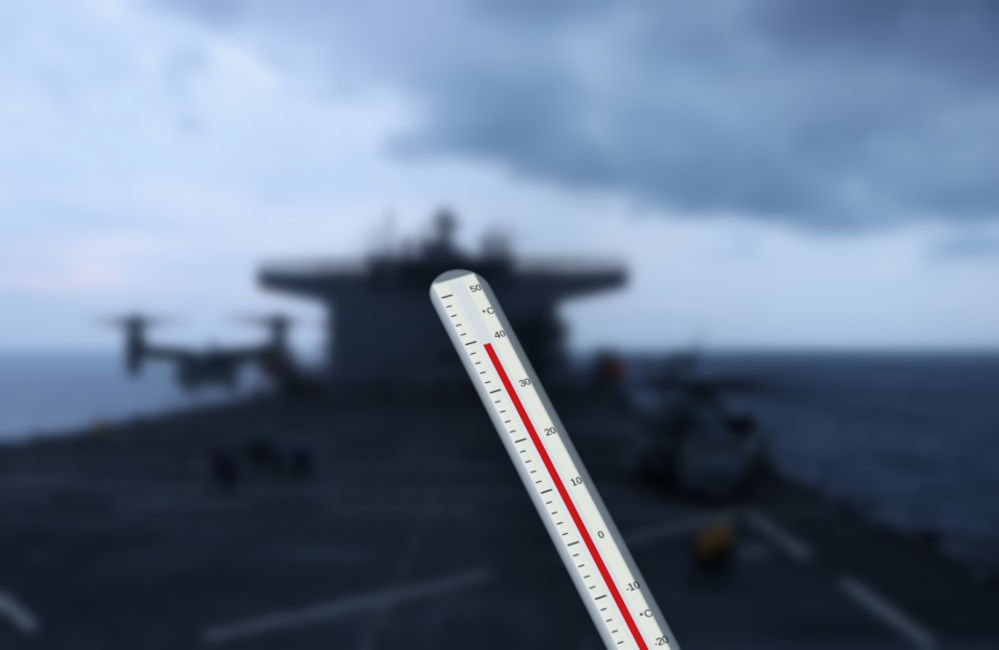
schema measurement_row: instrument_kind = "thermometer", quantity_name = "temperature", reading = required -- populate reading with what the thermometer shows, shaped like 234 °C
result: 39 °C
